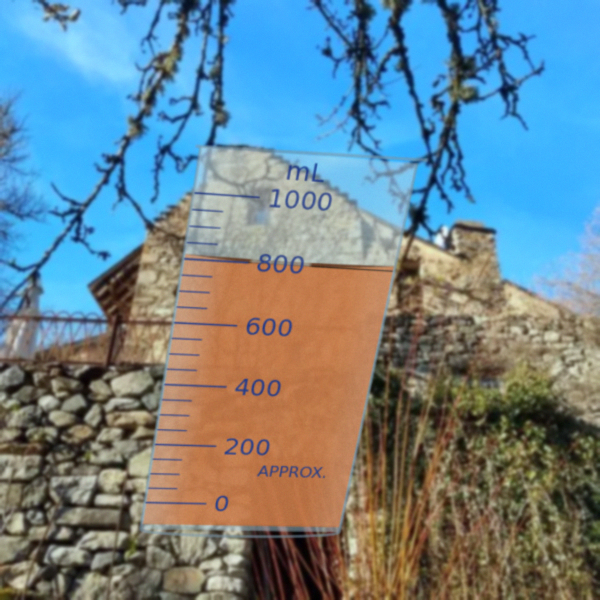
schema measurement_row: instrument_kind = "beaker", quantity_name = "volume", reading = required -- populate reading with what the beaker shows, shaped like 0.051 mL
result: 800 mL
